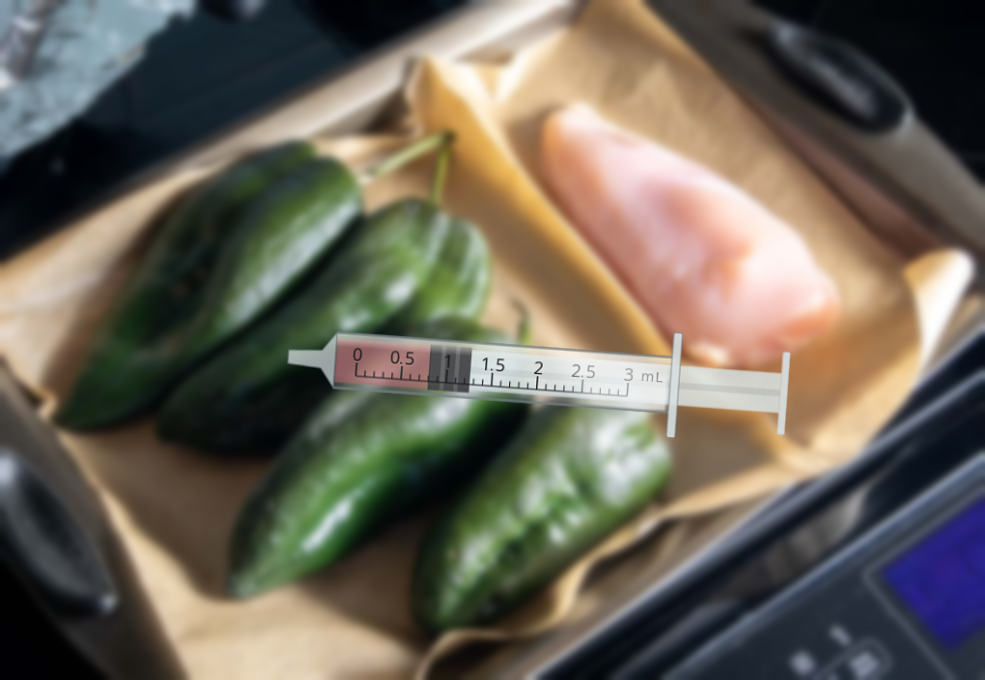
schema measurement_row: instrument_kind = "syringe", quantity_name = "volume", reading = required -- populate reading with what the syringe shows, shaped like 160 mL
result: 0.8 mL
